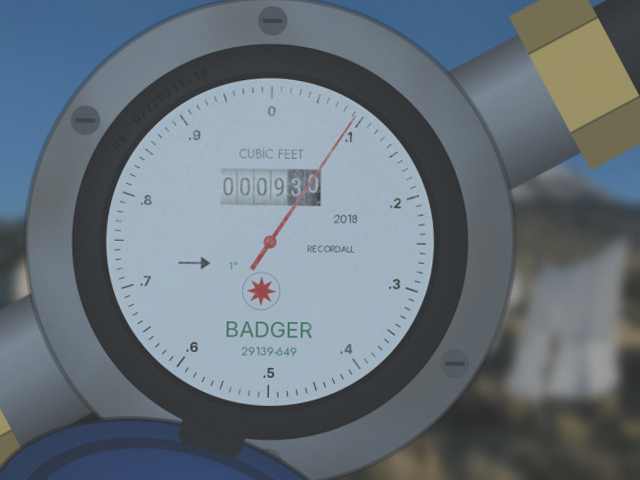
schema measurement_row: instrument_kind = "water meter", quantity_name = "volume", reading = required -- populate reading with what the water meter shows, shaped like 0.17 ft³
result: 930.09 ft³
